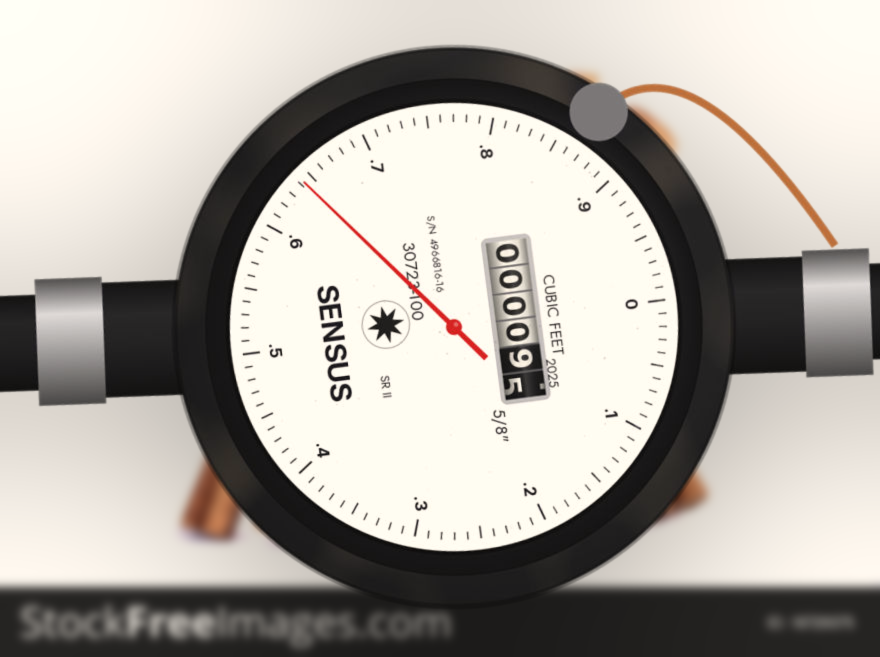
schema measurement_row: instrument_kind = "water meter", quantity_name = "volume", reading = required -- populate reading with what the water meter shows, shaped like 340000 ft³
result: 94.64 ft³
